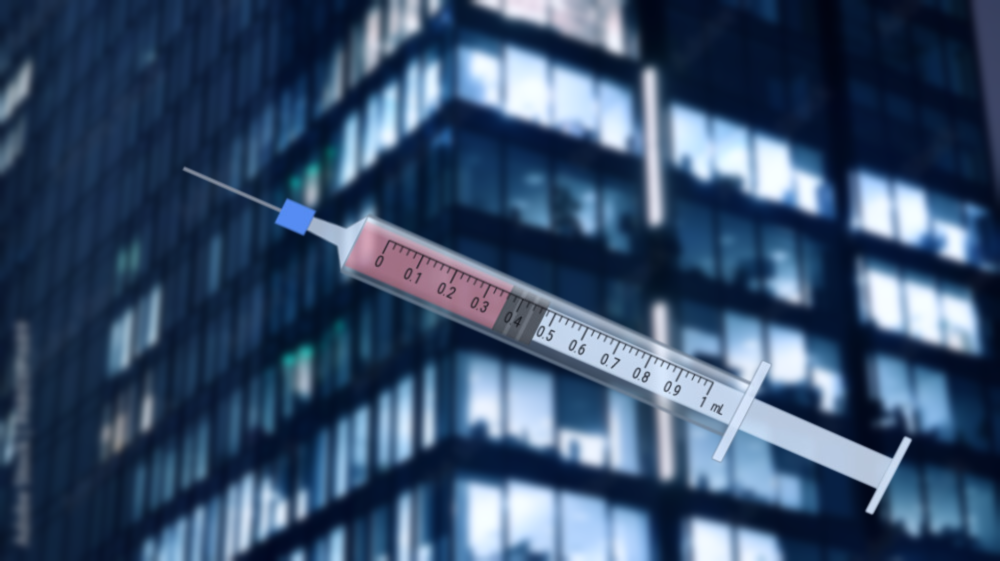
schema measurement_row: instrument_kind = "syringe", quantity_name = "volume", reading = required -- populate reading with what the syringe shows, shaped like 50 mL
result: 0.36 mL
